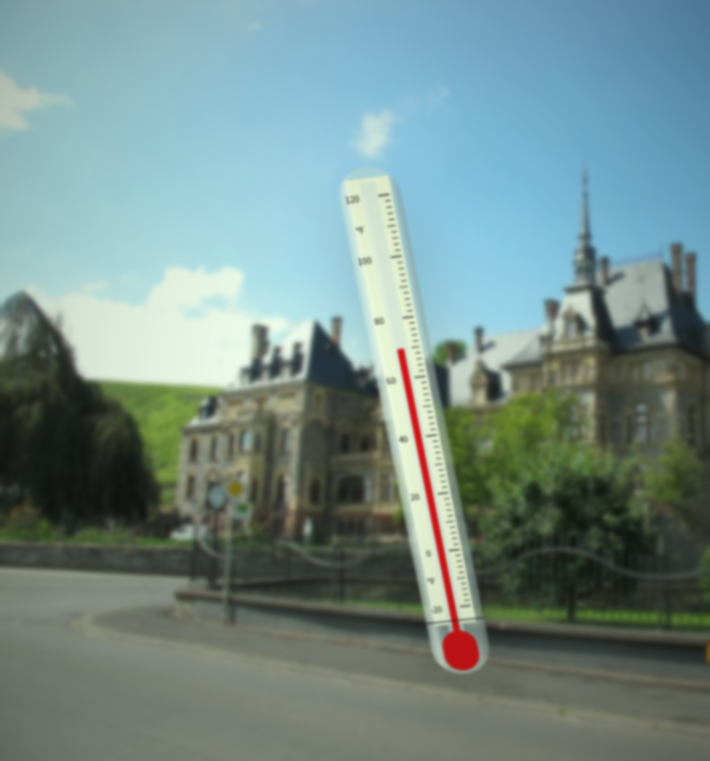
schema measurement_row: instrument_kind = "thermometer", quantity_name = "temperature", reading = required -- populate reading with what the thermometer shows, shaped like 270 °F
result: 70 °F
